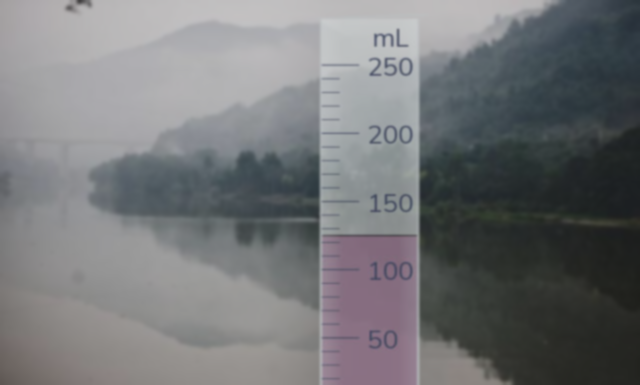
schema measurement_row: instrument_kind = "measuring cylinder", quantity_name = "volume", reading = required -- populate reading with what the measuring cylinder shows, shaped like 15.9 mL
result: 125 mL
